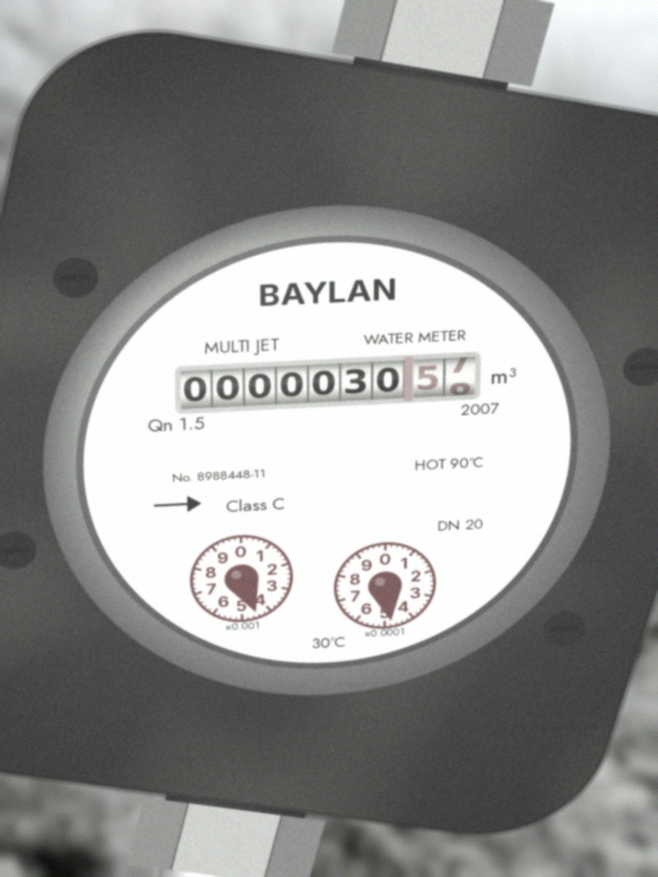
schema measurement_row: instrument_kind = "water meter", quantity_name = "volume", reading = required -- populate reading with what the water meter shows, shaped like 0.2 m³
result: 30.5744 m³
